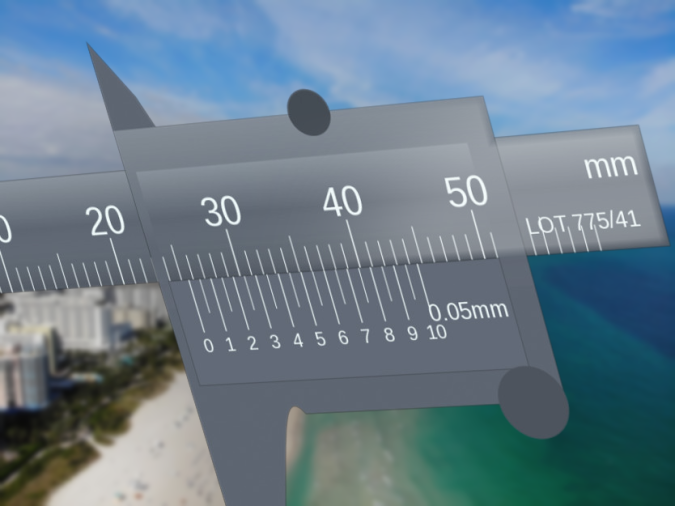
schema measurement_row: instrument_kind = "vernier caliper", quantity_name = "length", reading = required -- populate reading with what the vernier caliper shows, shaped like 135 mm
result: 25.6 mm
